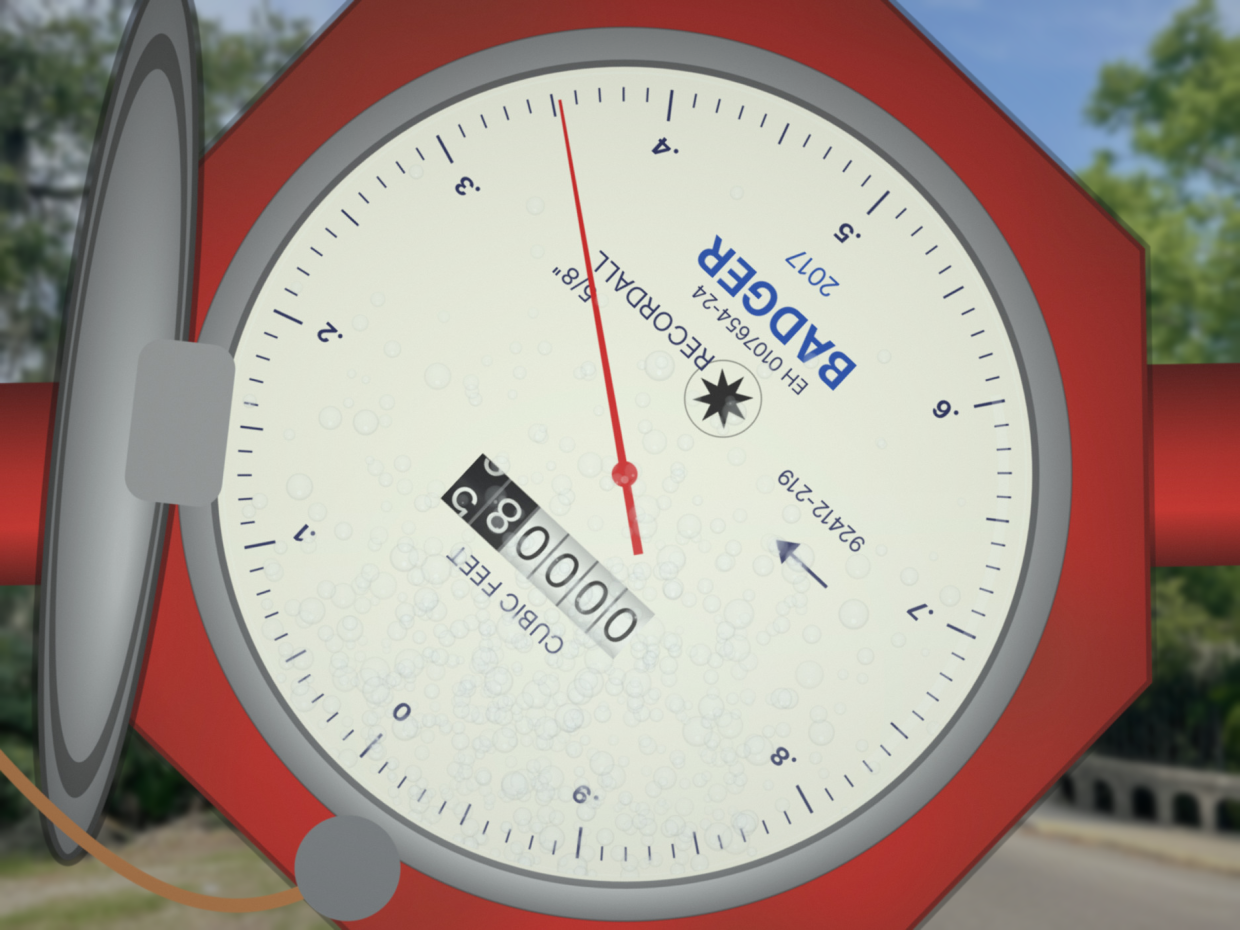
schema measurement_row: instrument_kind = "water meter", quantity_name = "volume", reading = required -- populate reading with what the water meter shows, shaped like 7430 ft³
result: 85.35 ft³
